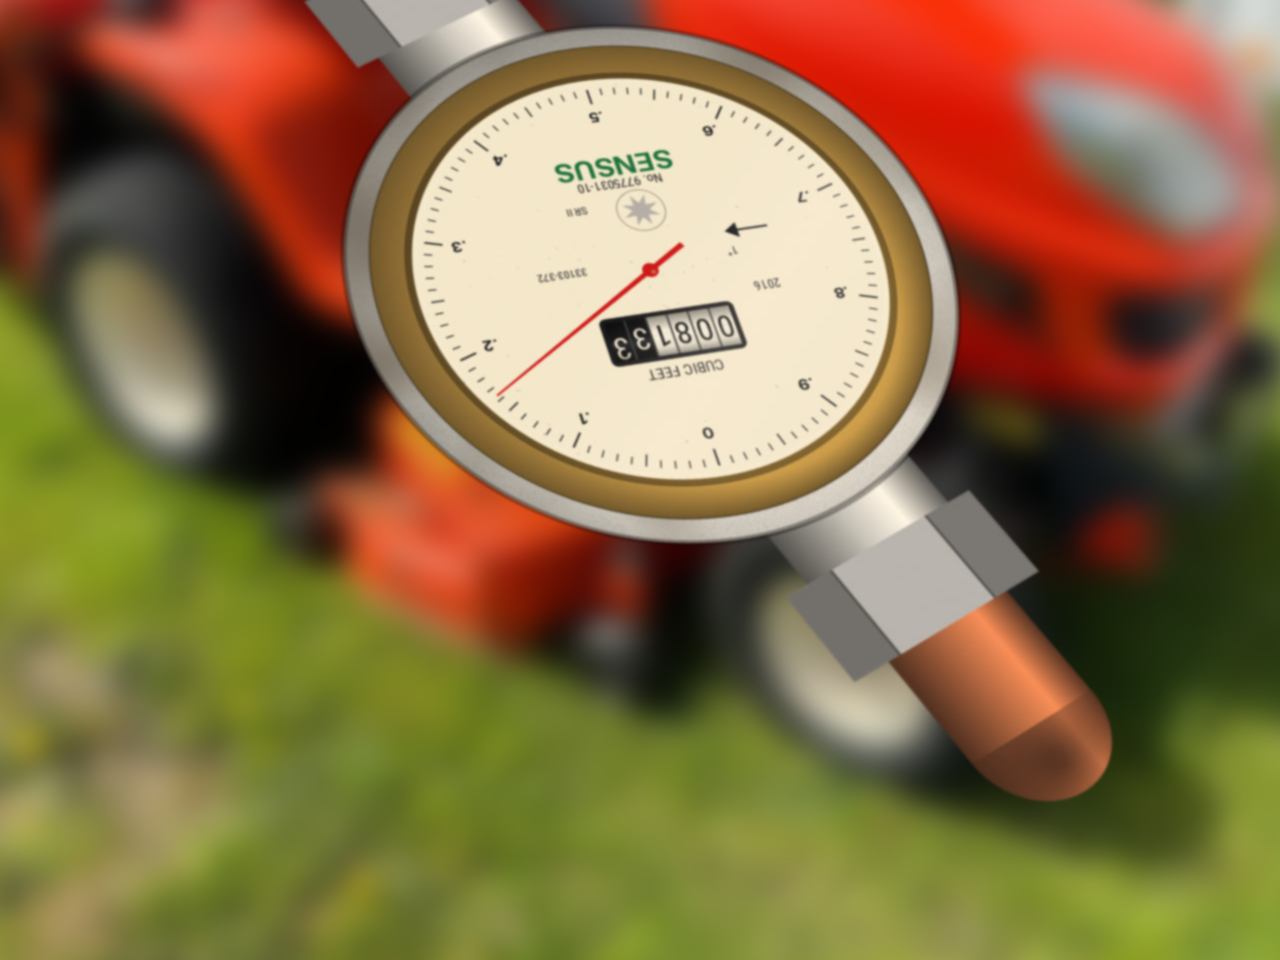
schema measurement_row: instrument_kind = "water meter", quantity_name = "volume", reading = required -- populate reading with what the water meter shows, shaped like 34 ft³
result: 8133.16 ft³
